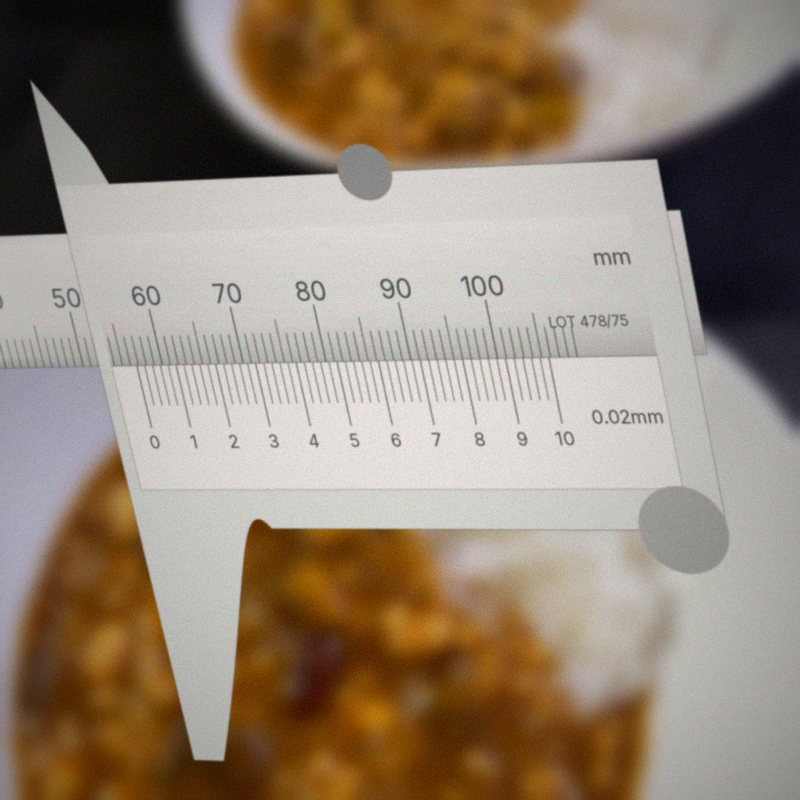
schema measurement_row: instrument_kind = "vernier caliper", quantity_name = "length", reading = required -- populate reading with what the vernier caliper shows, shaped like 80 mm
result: 56.8 mm
